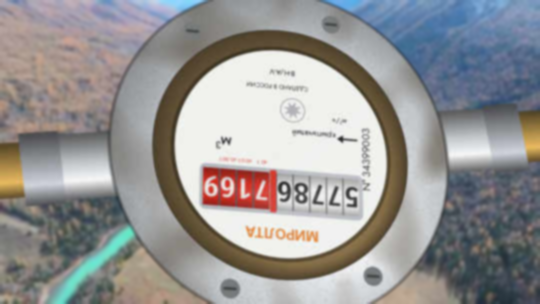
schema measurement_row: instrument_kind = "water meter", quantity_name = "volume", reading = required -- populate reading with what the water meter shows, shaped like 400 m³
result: 57786.7169 m³
